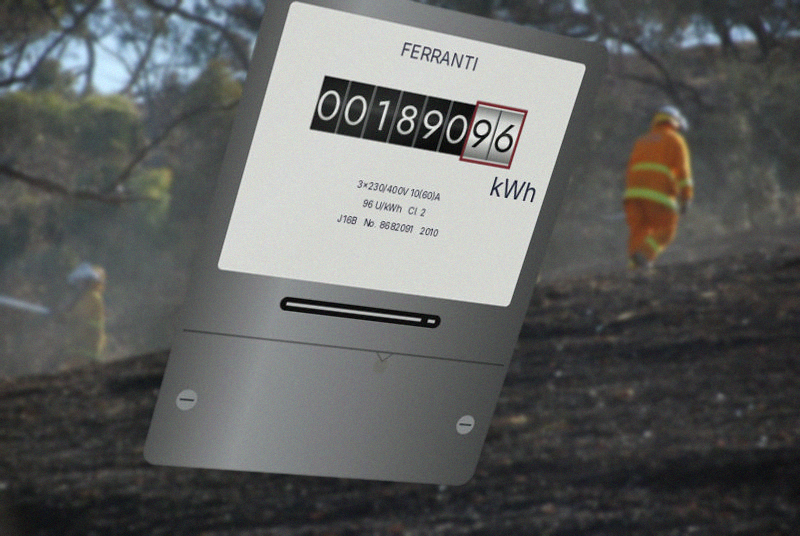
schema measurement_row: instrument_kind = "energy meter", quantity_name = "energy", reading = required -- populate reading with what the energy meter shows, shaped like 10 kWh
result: 1890.96 kWh
